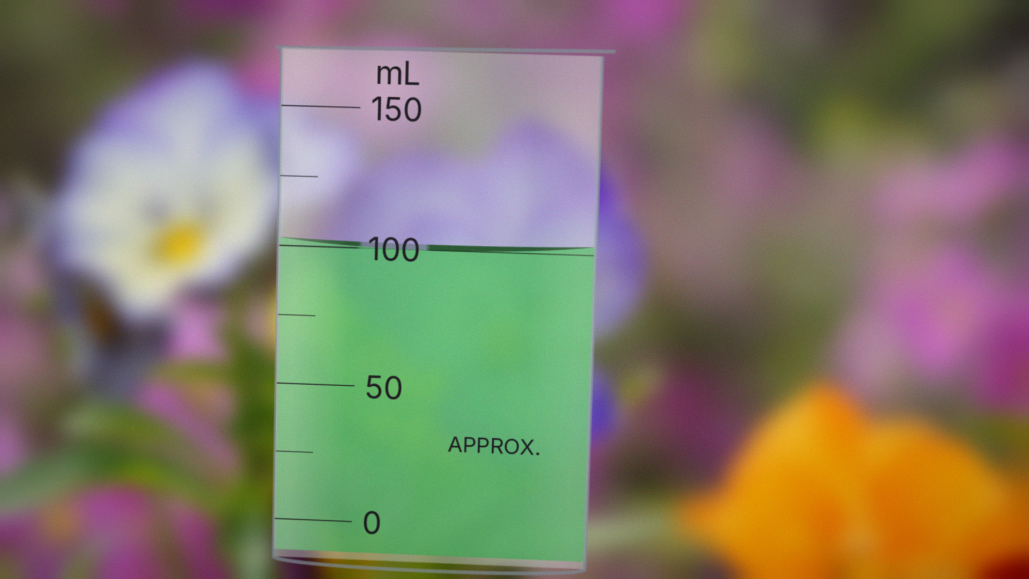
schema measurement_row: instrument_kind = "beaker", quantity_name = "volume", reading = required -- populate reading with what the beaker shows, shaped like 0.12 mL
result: 100 mL
